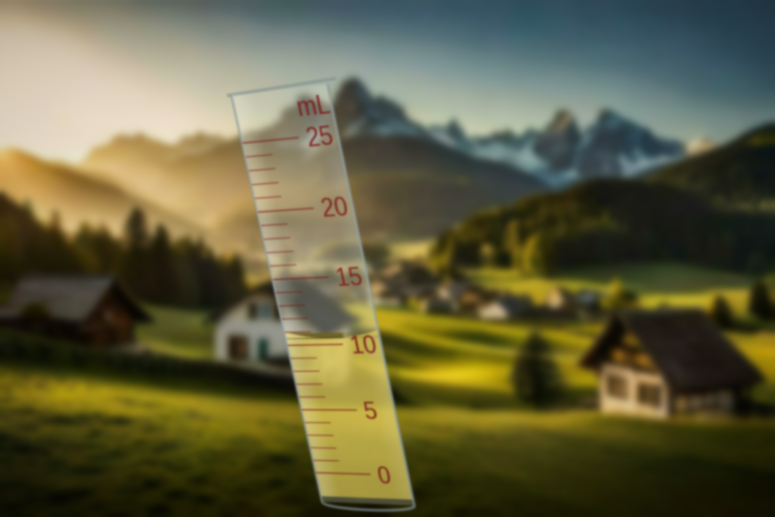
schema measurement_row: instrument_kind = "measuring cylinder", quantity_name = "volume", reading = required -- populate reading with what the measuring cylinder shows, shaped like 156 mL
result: 10.5 mL
